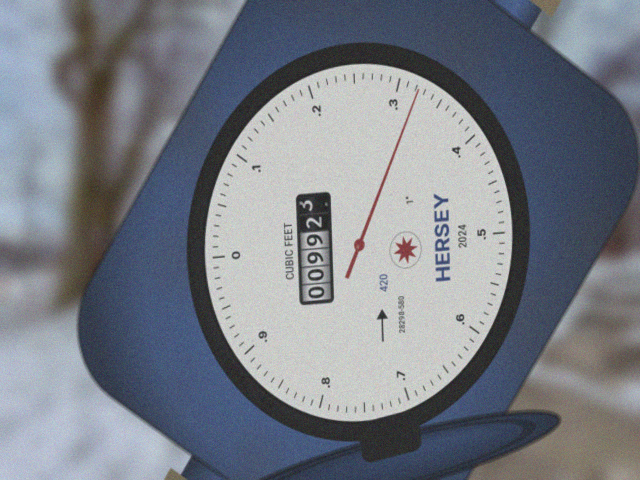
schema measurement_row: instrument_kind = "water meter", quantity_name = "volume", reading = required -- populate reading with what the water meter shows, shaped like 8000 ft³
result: 9923.32 ft³
